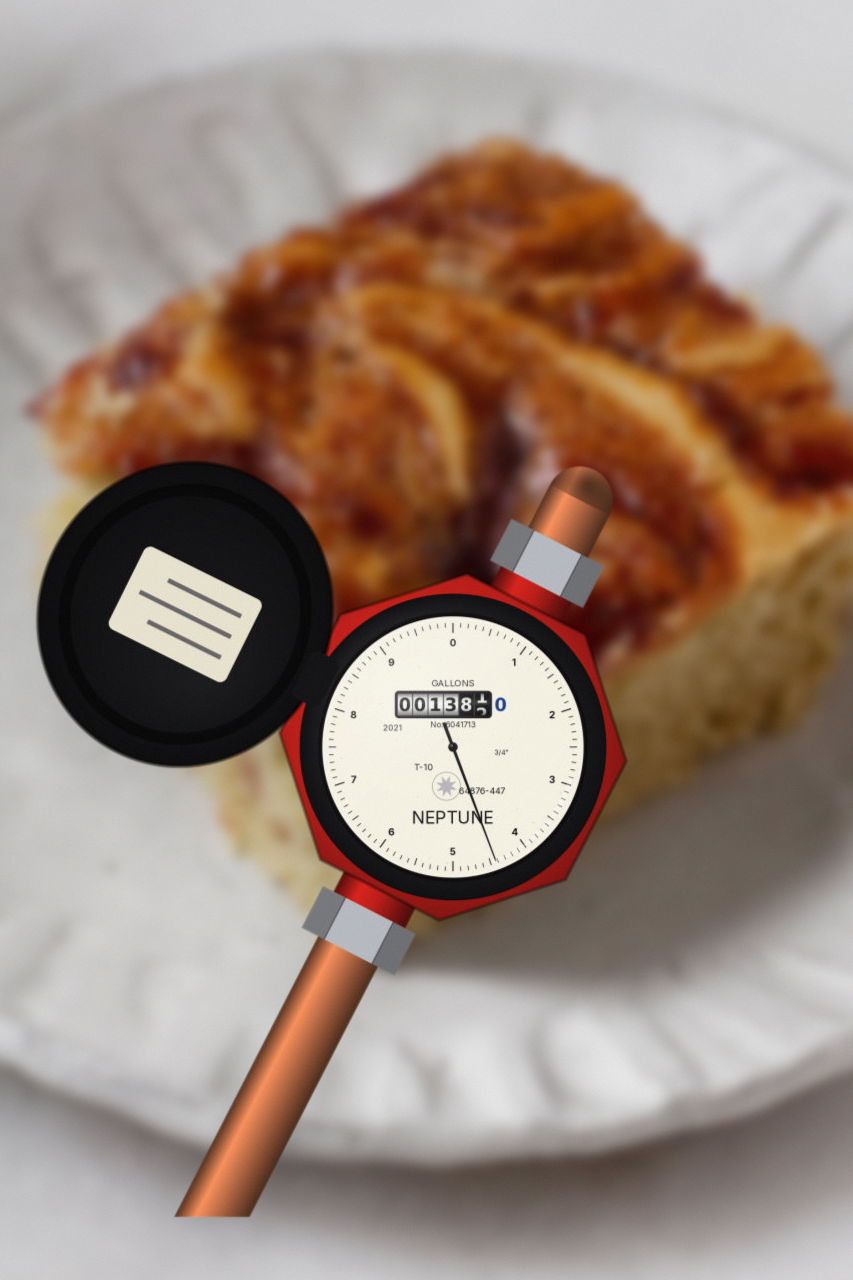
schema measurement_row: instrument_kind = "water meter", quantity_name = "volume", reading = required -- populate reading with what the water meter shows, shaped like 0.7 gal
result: 13814.4 gal
